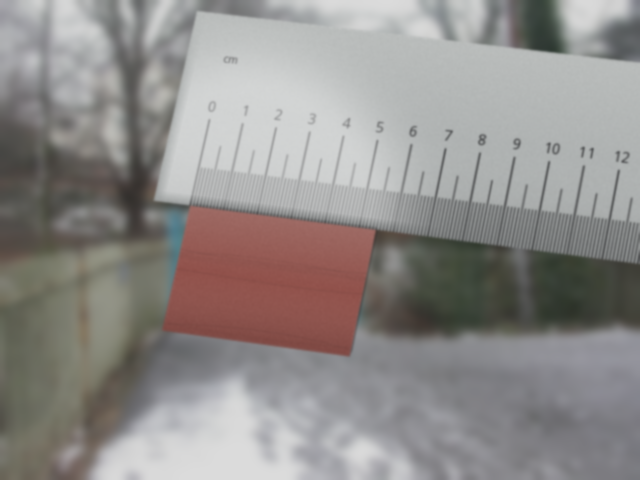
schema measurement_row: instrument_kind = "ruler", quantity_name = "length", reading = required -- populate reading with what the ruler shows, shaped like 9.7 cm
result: 5.5 cm
